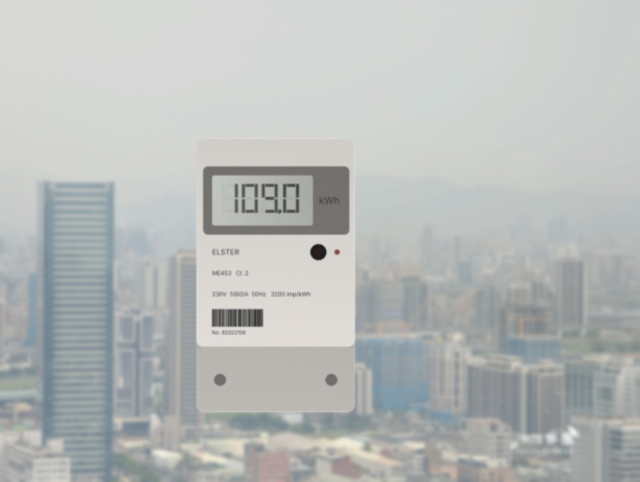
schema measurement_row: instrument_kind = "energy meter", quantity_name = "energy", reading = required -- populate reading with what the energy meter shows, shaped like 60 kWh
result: 109.0 kWh
